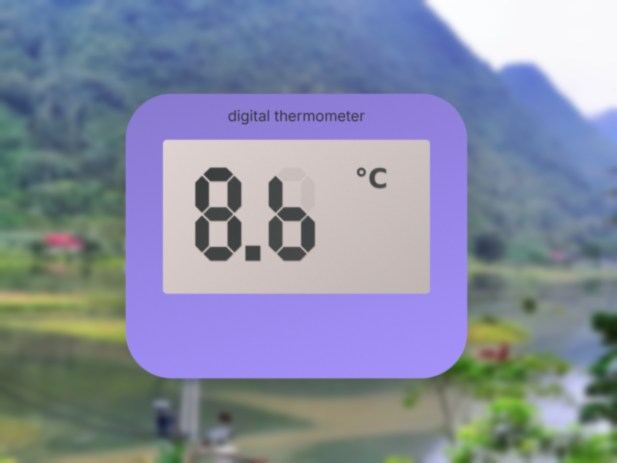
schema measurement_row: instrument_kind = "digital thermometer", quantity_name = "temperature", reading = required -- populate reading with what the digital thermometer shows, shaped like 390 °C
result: 8.6 °C
